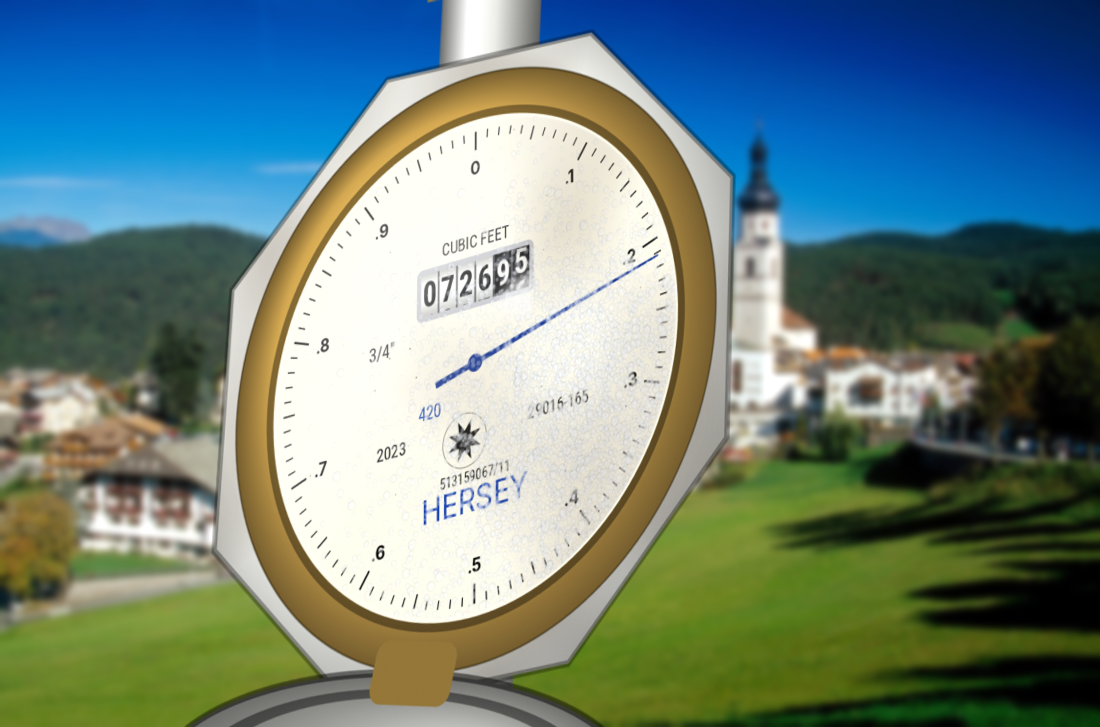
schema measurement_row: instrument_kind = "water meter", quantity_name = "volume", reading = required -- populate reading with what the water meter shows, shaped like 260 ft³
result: 72695.21 ft³
